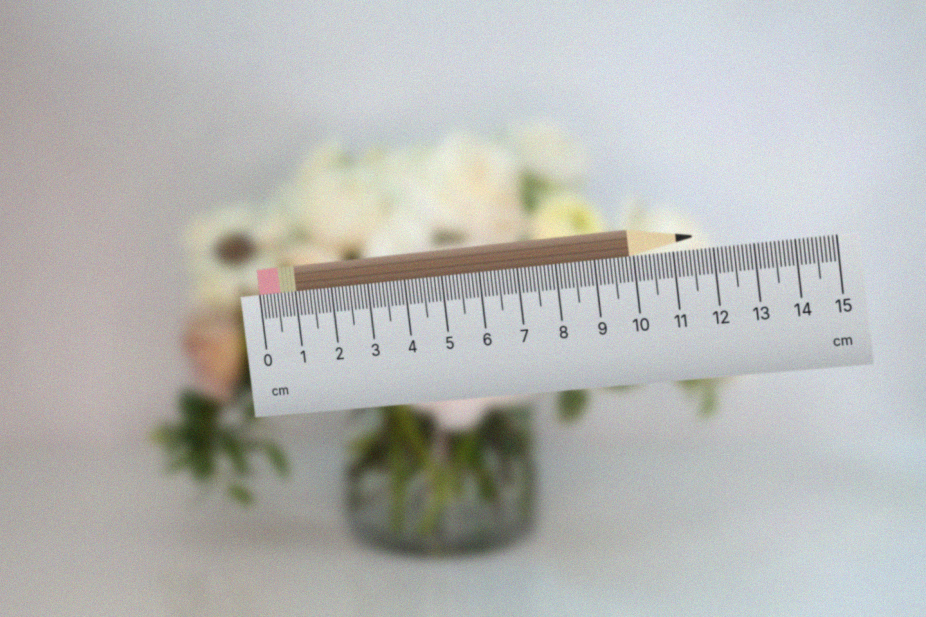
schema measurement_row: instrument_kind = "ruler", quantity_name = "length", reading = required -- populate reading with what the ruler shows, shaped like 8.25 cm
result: 11.5 cm
